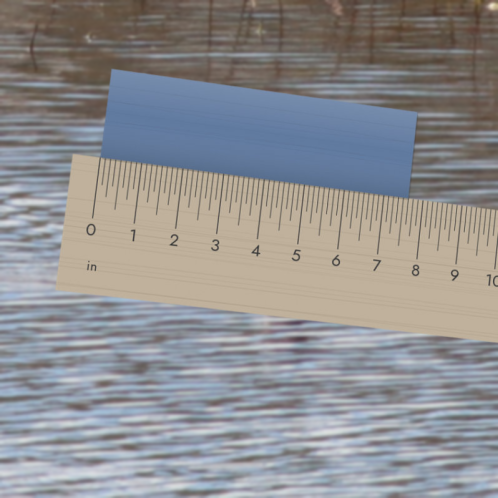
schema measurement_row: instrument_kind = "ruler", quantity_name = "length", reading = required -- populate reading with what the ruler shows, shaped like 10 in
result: 7.625 in
